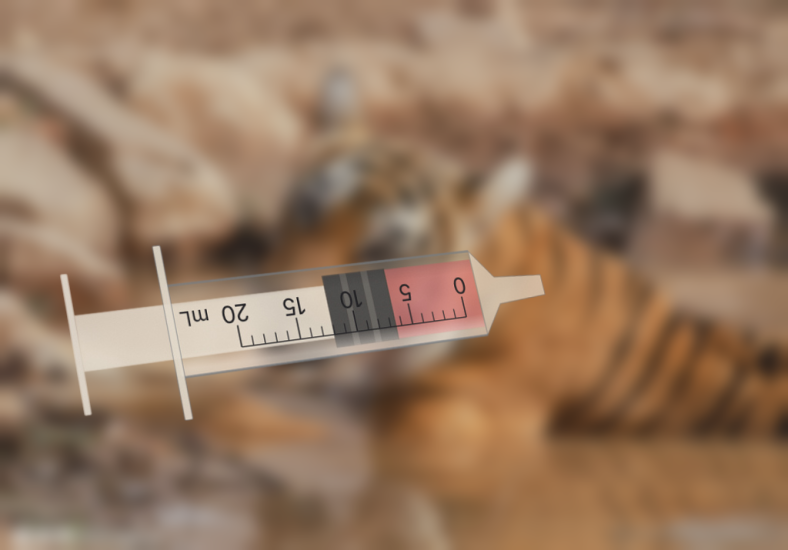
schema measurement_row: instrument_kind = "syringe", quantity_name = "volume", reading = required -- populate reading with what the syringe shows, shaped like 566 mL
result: 6.5 mL
